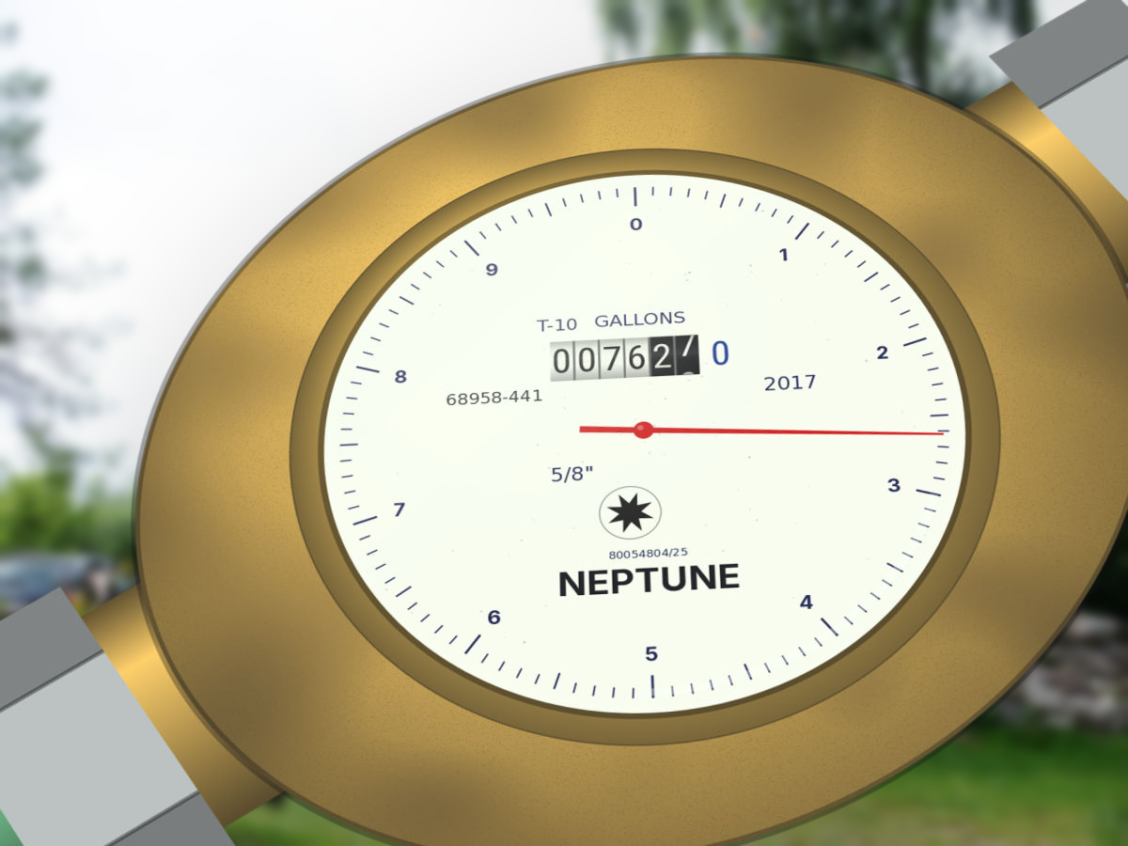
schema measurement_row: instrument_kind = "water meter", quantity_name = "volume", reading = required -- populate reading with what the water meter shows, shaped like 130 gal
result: 76272.6 gal
